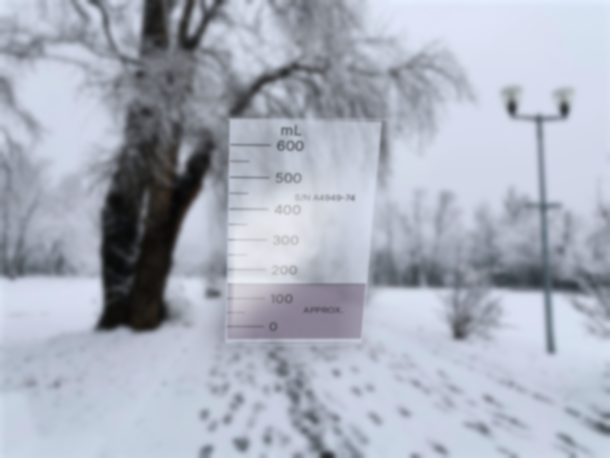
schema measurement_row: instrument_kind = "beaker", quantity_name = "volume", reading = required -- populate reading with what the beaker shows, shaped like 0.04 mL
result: 150 mL
